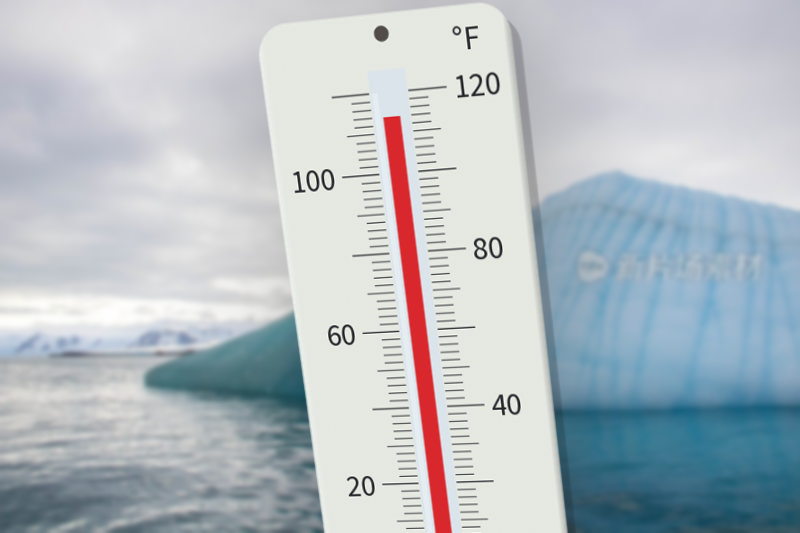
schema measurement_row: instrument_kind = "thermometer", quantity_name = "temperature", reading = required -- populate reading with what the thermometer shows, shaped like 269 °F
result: 114 °F
